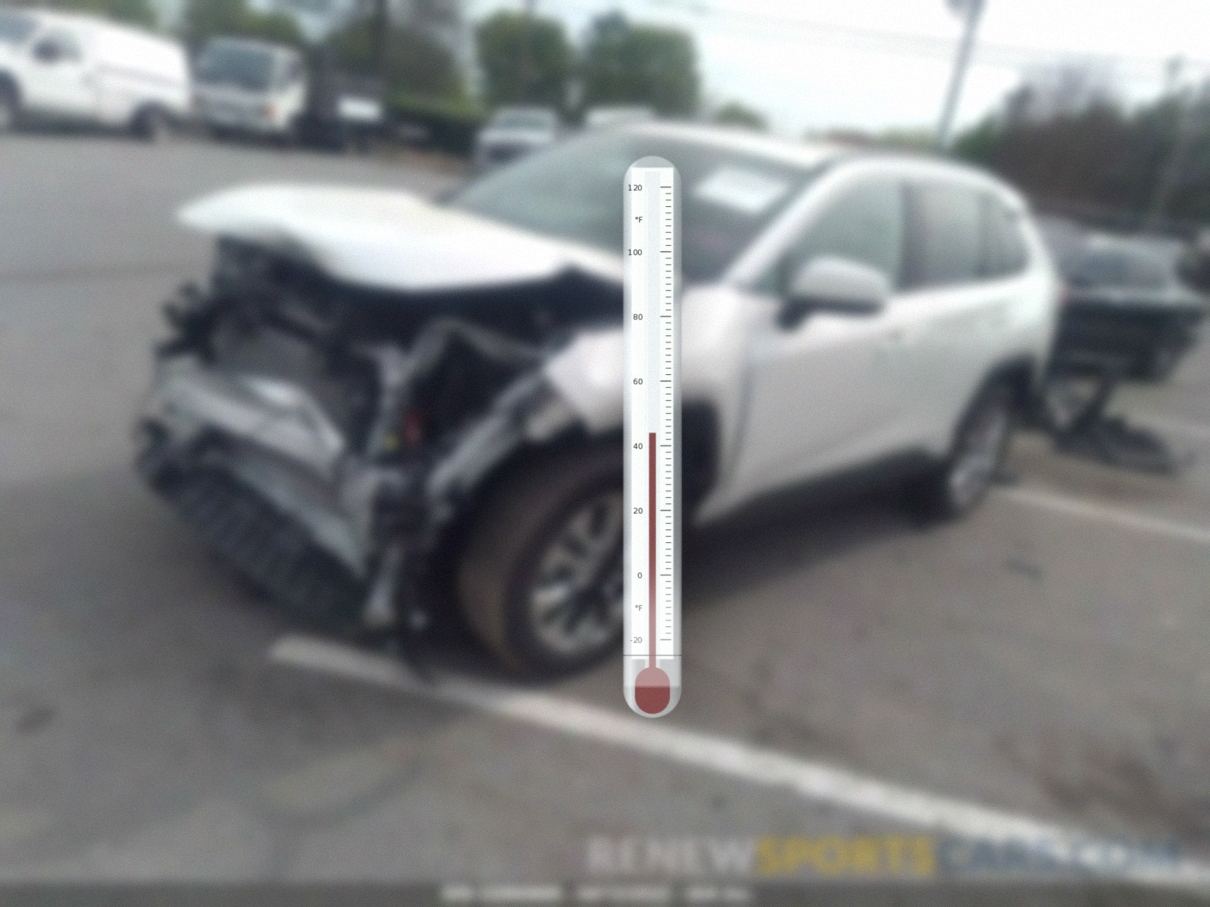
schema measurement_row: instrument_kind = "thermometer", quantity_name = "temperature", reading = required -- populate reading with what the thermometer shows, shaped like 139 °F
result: 44 °F
